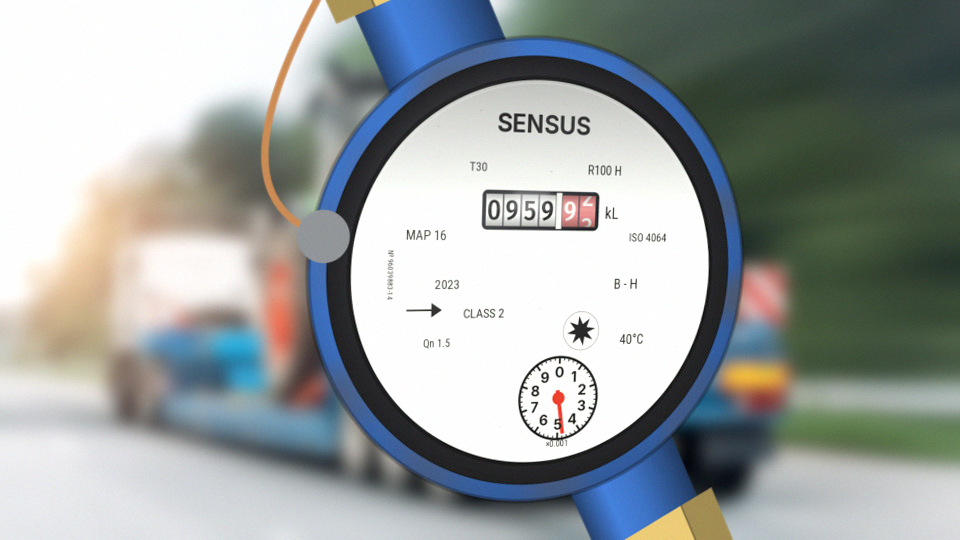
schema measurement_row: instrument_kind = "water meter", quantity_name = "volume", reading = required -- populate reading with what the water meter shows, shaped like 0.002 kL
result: 959.924 kL
